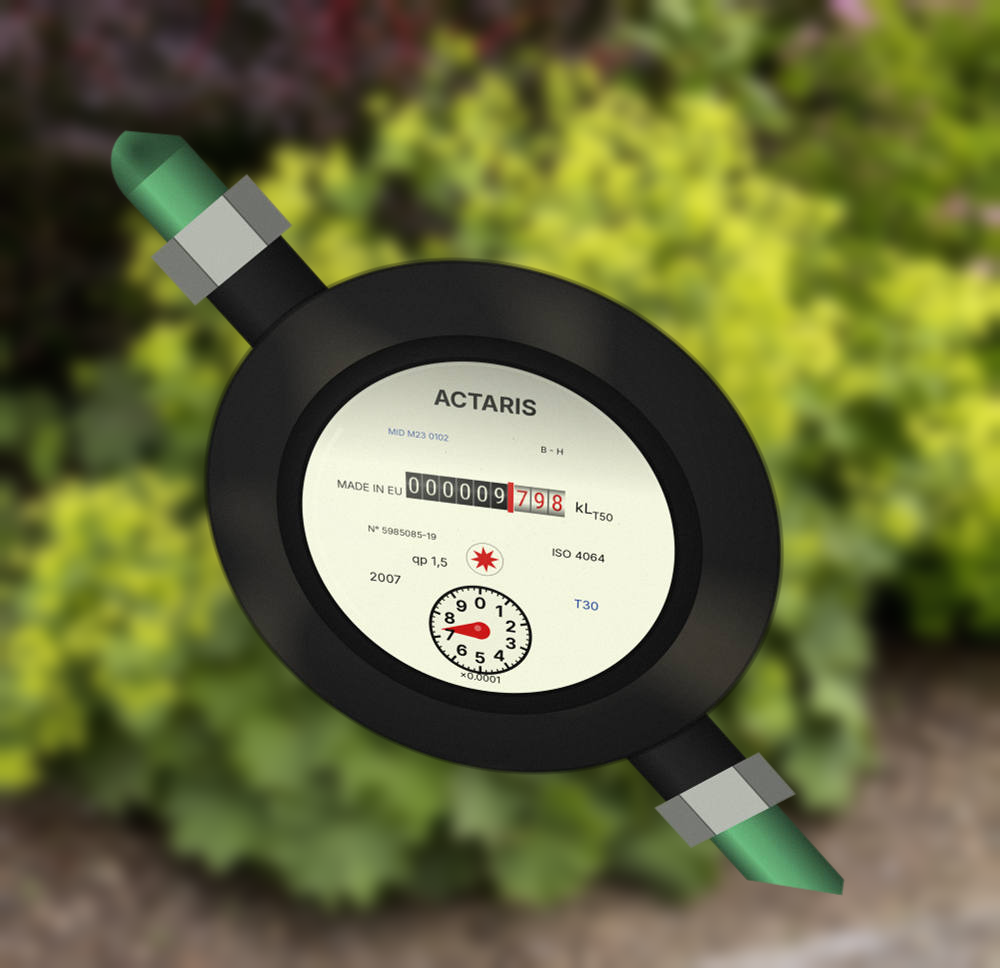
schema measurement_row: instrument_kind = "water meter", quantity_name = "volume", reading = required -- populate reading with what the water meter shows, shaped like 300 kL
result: 9.7987 kL
